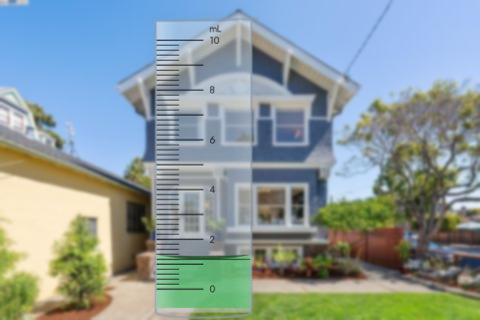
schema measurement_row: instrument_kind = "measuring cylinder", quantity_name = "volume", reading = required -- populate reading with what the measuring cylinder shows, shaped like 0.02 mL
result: 1.2 mL
